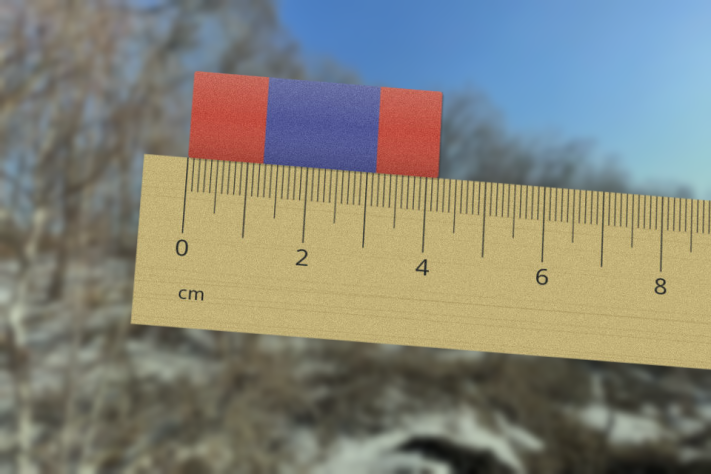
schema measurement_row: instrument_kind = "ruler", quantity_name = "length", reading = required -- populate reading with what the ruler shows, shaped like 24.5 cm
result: 4.2 cm
